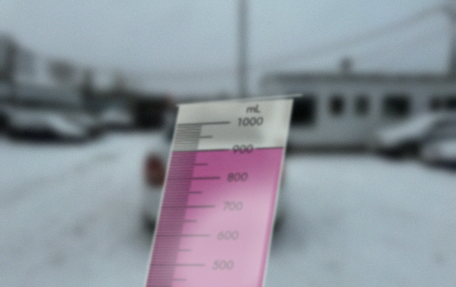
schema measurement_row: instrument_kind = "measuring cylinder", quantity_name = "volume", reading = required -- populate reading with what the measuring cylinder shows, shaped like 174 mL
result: 900 mL
